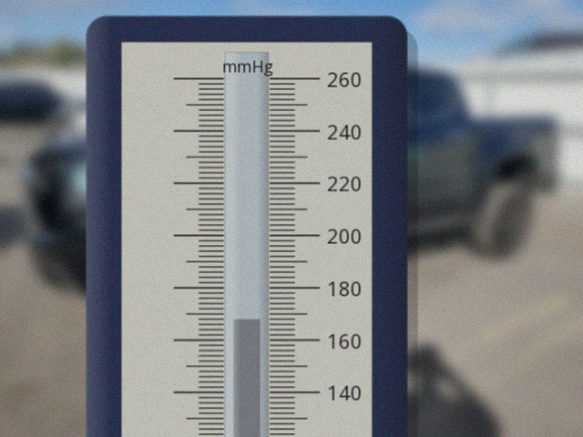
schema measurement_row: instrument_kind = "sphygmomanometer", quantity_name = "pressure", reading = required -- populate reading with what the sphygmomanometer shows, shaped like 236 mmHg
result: 168 mmHg
